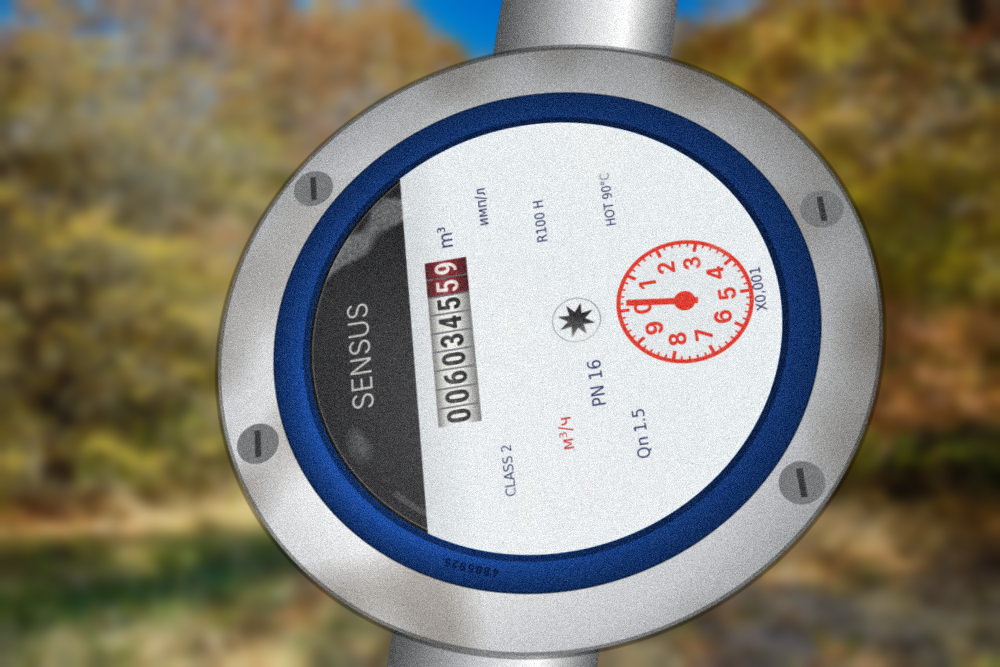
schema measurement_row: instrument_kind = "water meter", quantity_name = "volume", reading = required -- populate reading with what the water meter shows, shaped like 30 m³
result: 60345.590 m³
